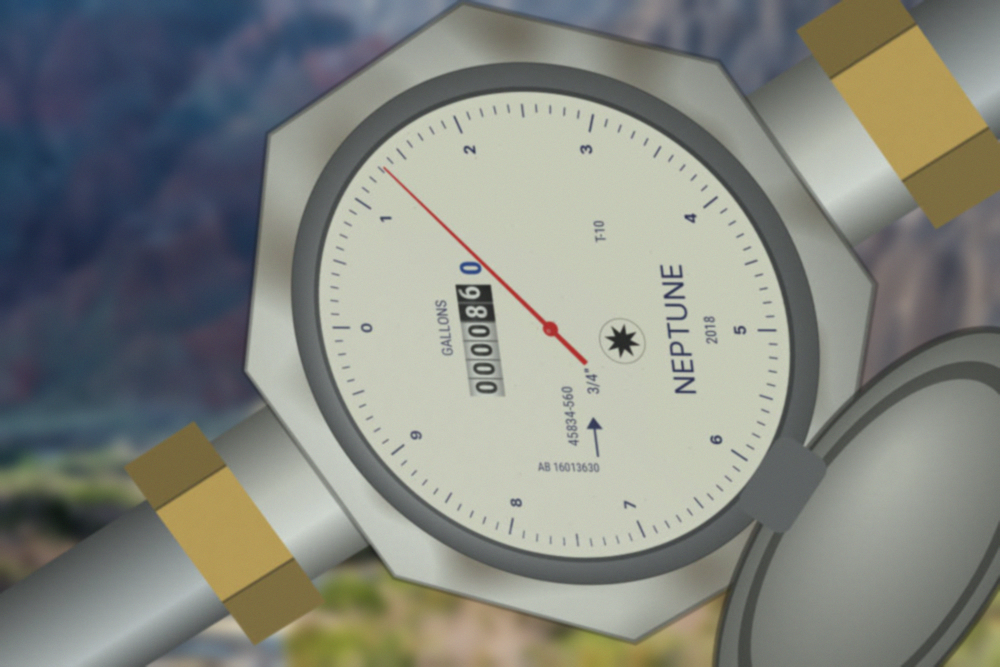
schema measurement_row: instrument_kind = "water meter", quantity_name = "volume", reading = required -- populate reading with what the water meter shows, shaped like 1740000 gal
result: 861.3 gal
